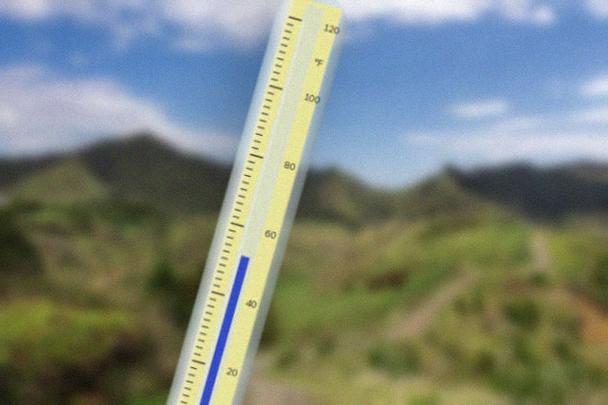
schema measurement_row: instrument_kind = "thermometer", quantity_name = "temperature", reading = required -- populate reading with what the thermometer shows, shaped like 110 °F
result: 52 °F
